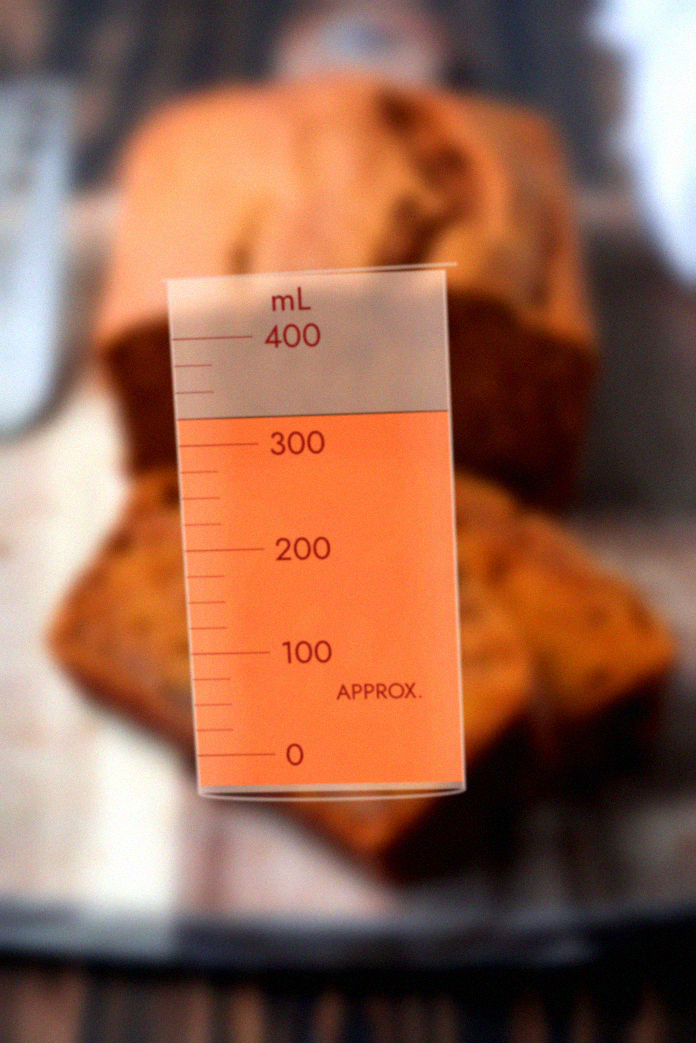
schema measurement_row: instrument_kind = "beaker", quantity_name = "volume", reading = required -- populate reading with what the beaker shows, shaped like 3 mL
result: 325 mL
